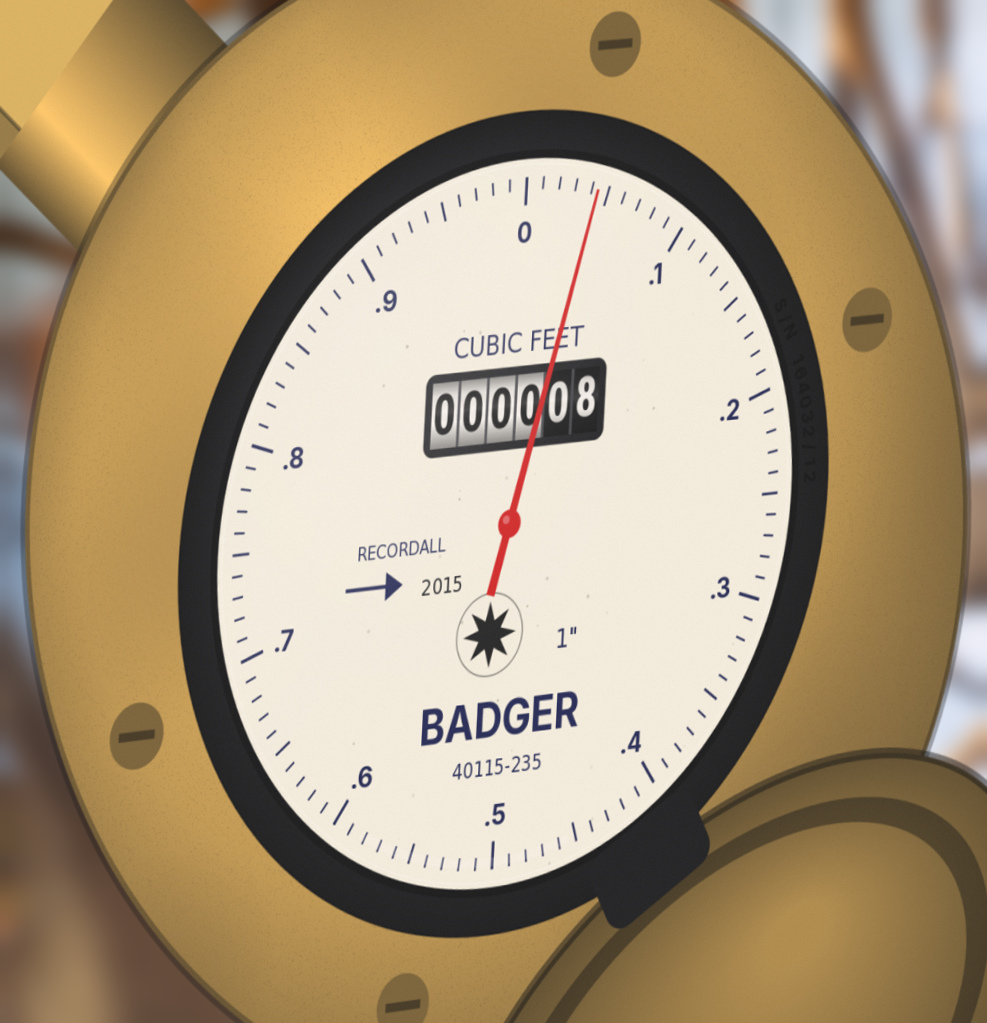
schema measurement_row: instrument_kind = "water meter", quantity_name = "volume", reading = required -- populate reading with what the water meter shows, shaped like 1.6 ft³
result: 8.04 ft³
